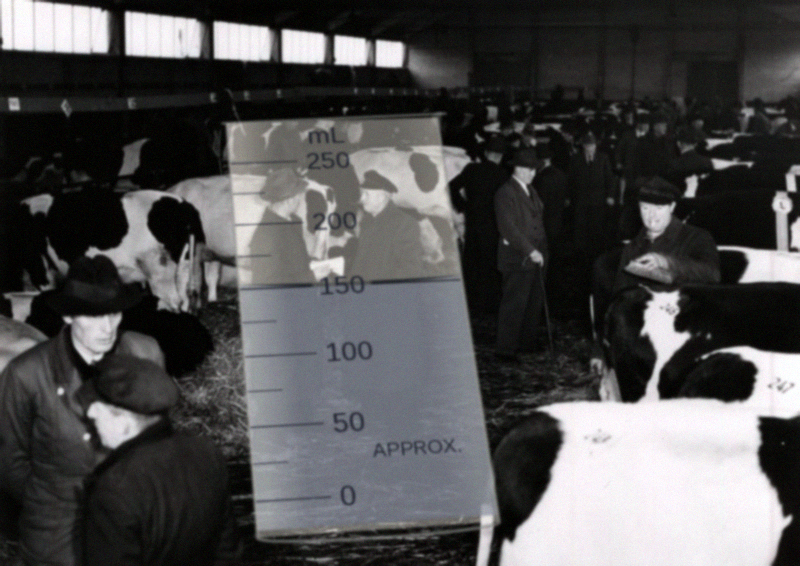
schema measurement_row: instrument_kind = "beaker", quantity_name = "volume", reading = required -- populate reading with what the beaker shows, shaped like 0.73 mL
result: 150 mL
